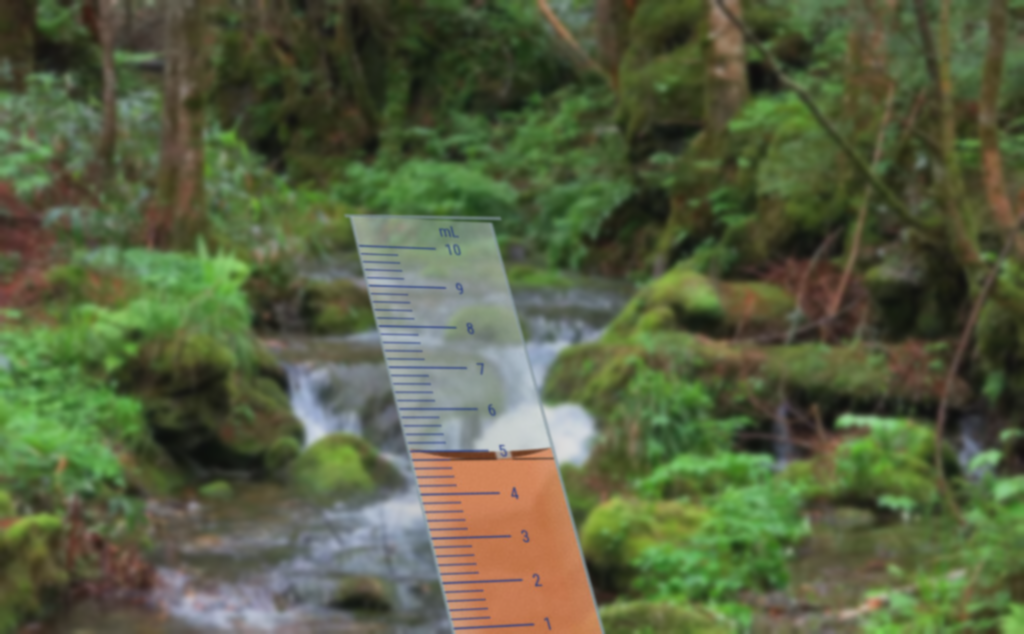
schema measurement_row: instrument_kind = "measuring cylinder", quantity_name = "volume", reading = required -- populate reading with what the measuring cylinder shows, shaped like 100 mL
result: 4.8 mL
